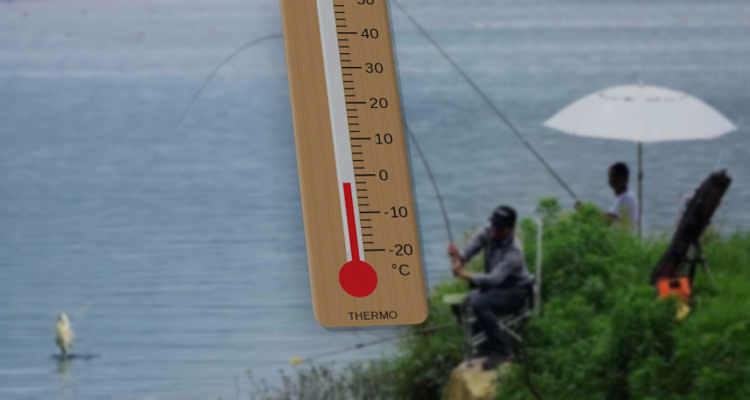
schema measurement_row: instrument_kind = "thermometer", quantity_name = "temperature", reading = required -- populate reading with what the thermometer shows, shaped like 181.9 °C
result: -2 °C
